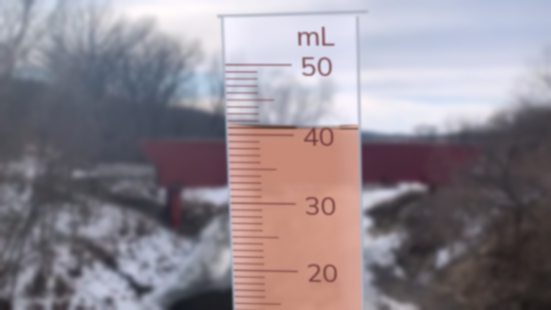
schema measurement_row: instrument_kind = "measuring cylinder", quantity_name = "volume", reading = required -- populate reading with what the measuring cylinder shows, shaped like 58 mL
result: 41 mL
